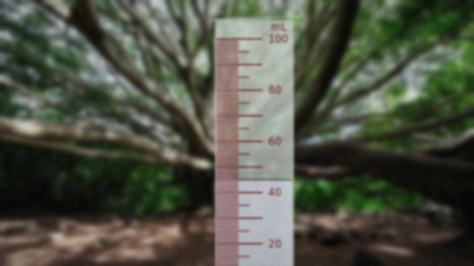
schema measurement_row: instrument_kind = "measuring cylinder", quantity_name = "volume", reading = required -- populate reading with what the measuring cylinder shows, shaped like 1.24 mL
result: 45 mL
